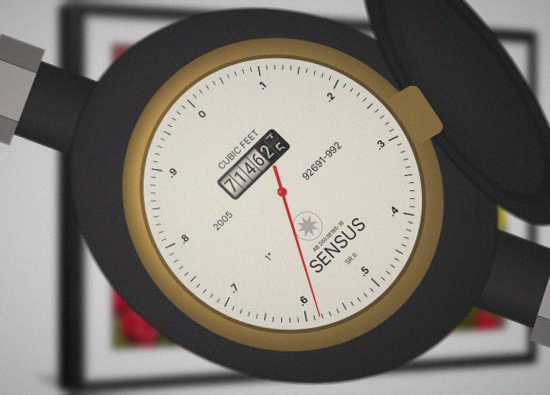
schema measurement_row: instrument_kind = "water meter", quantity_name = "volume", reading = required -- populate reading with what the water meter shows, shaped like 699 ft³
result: 714624.58 ft³
